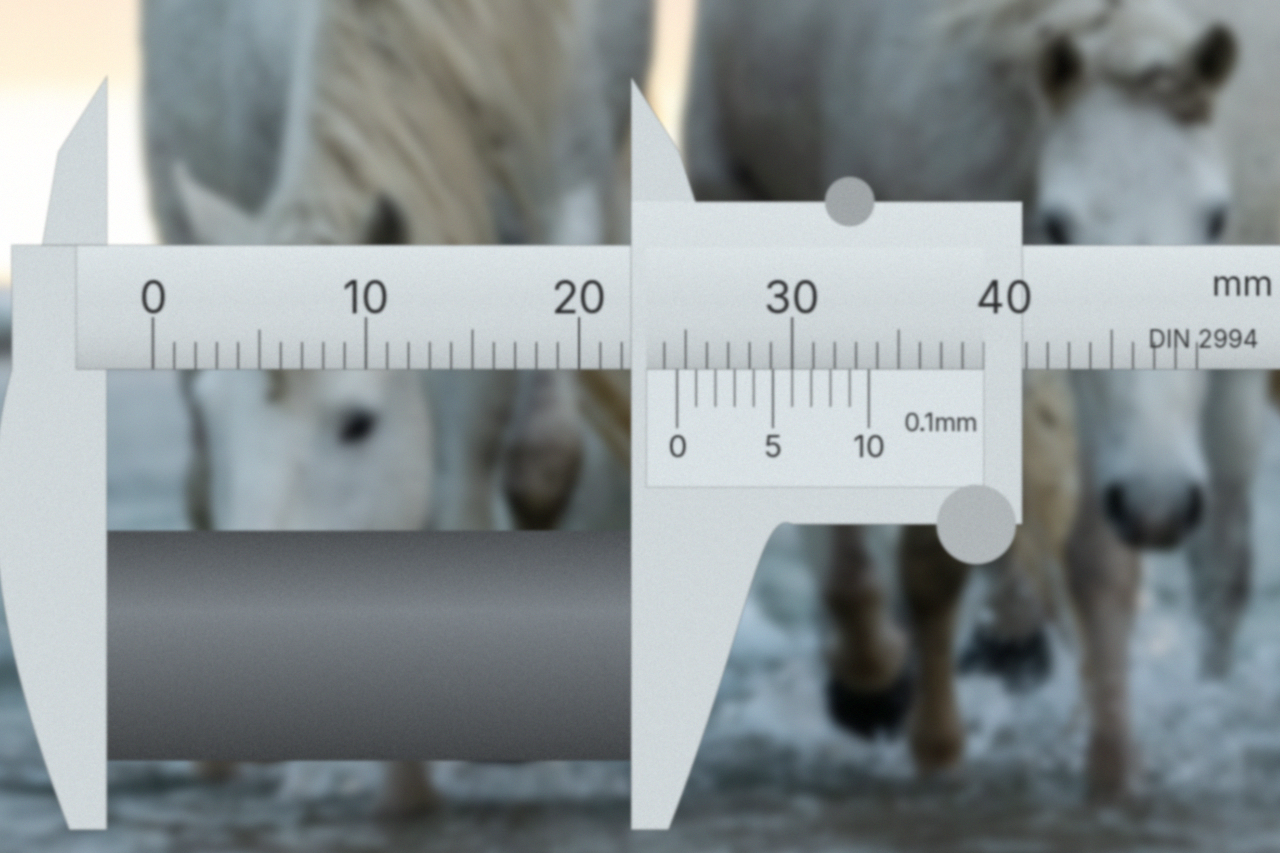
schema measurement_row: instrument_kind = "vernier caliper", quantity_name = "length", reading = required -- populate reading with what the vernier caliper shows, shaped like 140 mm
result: 24.6 mm
